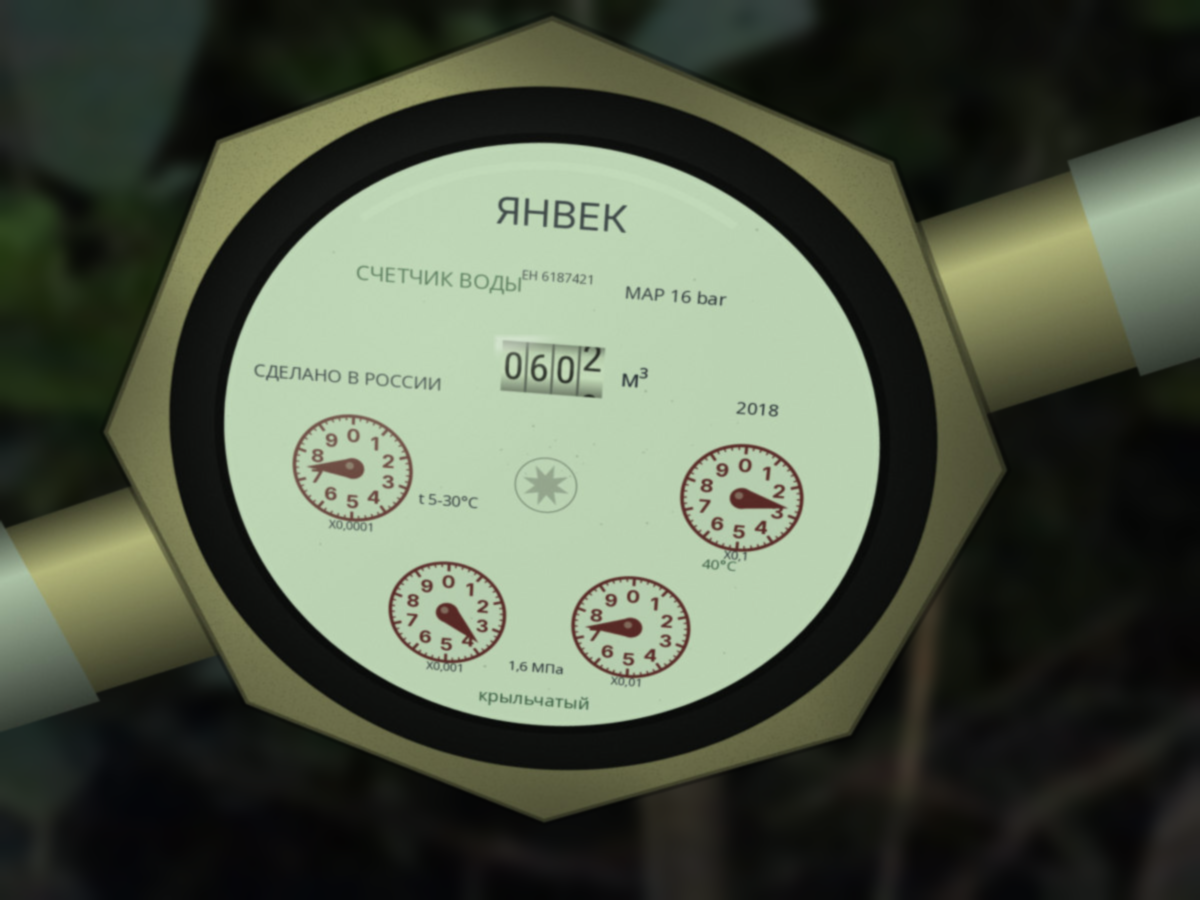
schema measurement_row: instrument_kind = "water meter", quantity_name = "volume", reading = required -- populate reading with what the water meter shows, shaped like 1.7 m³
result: 602.2737 m³
